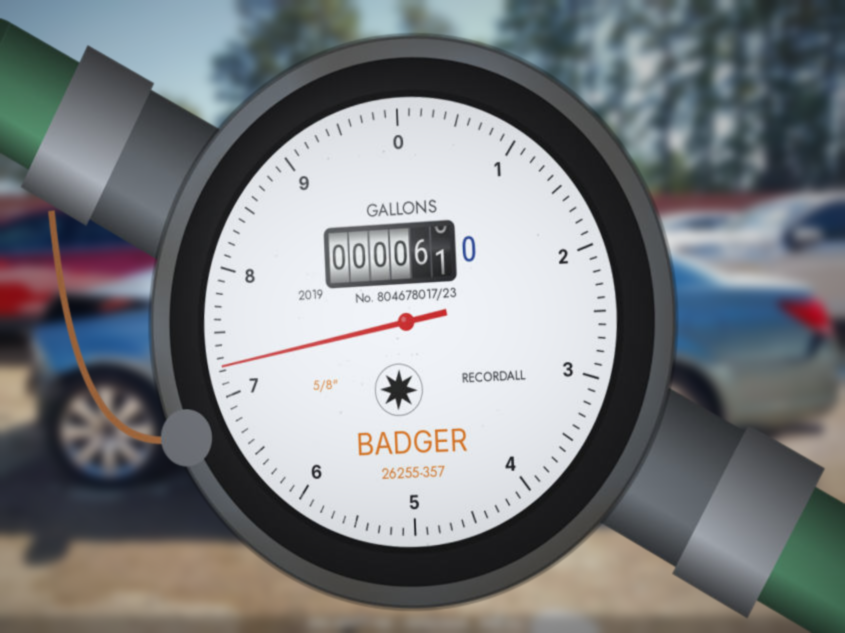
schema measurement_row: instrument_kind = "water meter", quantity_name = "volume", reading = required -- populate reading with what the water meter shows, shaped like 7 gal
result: 607.2 gal
